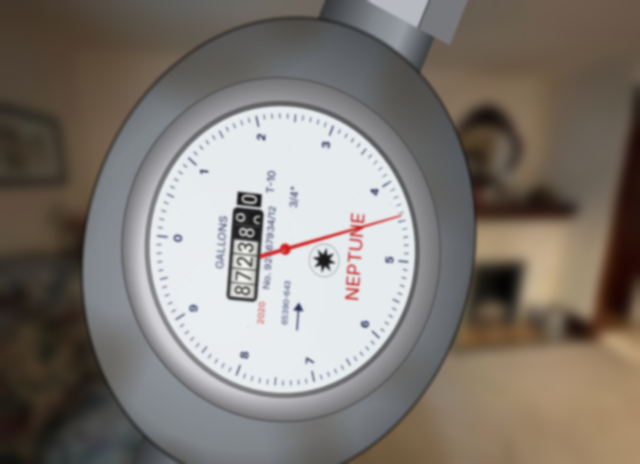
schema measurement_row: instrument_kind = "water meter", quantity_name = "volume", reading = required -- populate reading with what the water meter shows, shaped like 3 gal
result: 8723884.4 gal
